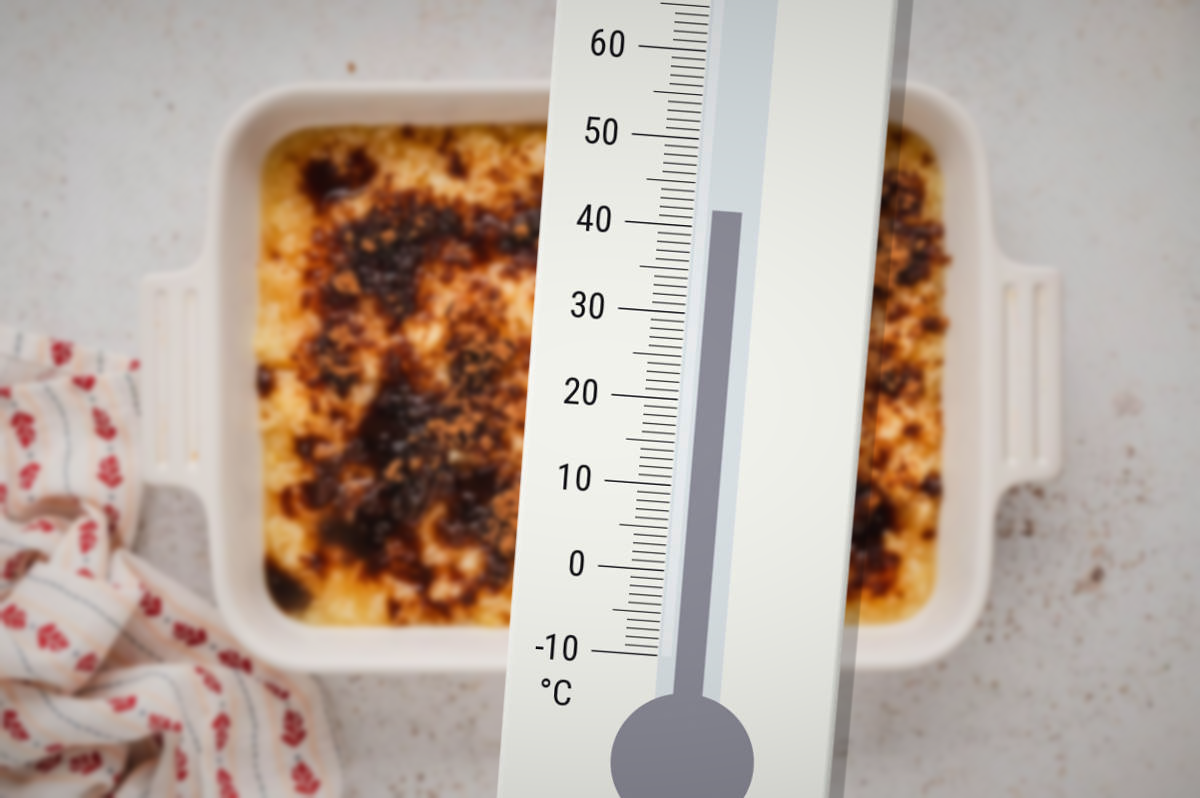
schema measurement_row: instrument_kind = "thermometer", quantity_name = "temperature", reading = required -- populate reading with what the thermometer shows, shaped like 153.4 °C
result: 42 °C
